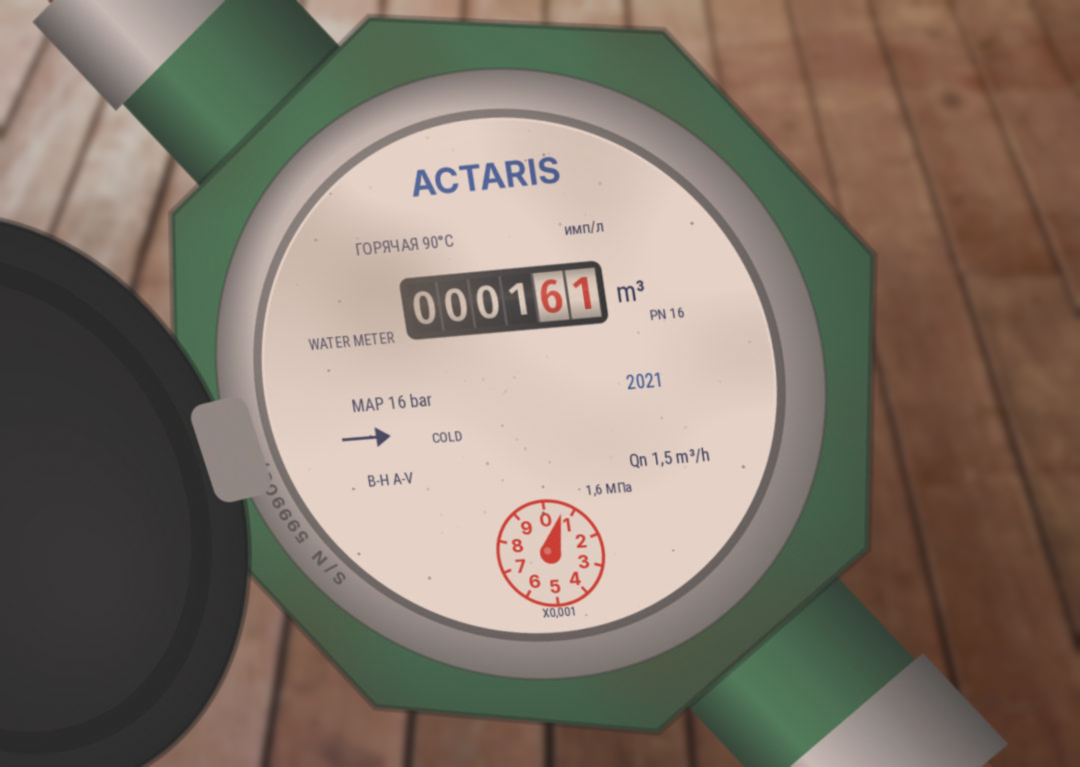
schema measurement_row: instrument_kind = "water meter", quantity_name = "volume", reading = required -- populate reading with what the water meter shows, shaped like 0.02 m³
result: 1.610 m³
